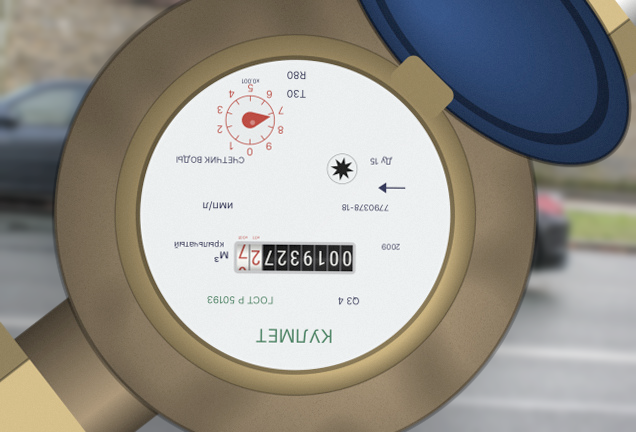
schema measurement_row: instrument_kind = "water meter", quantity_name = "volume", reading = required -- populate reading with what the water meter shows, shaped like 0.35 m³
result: 19327.267 m³
